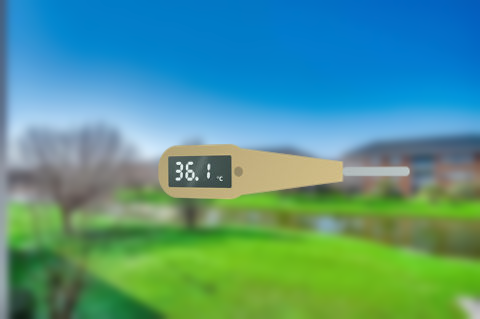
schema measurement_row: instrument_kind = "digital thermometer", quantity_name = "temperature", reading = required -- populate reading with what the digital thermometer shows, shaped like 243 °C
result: 36.1 °C
